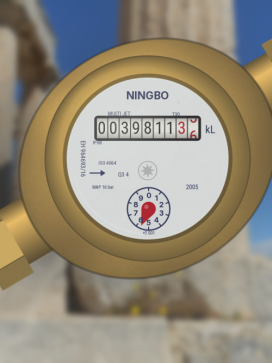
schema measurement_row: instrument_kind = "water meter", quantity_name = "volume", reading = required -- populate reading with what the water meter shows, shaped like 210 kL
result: 39811.355 kL
